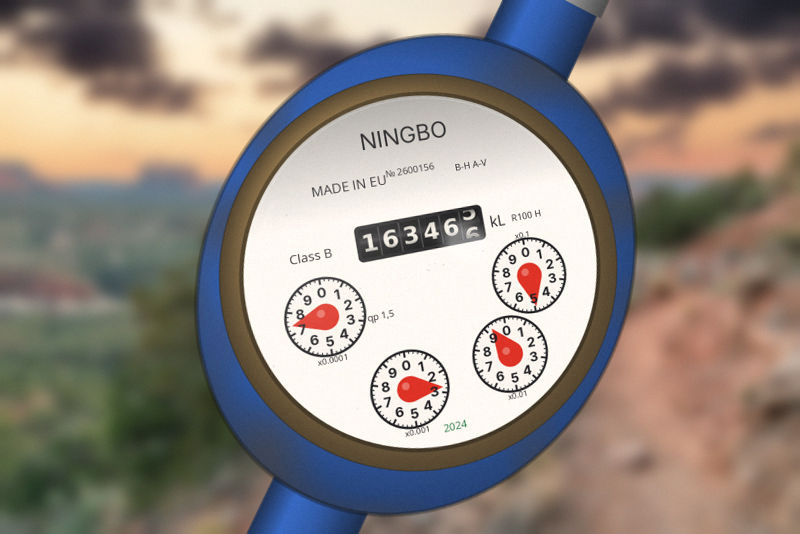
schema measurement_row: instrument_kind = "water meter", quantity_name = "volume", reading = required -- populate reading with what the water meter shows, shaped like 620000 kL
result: 163465.4927 kL
